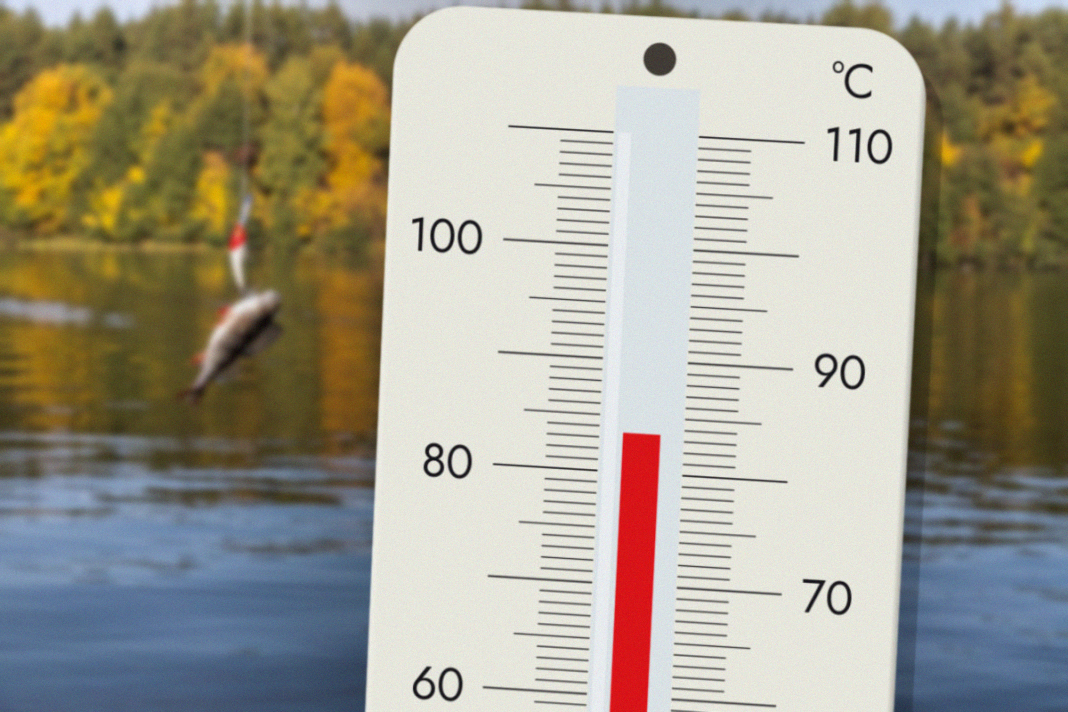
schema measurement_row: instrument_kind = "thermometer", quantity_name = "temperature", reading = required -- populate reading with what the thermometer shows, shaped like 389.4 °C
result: 83.5 °C
